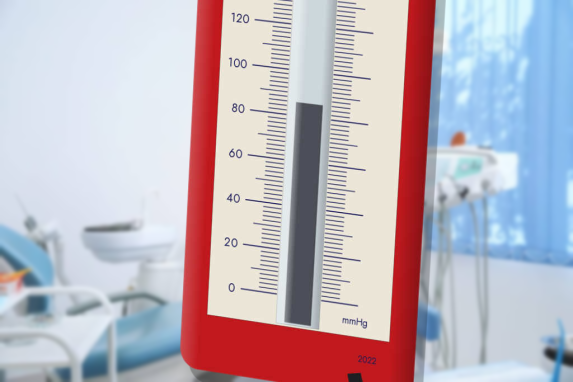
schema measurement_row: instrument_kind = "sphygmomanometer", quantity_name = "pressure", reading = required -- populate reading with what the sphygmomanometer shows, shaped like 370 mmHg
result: 86 mmHg
